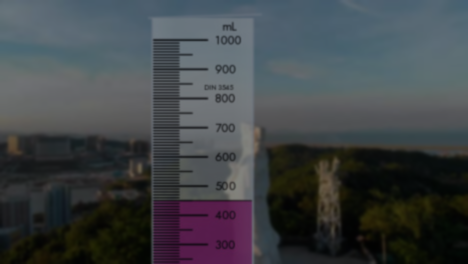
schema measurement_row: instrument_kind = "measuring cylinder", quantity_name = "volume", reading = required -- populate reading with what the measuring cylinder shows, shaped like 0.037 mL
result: 450 mL
